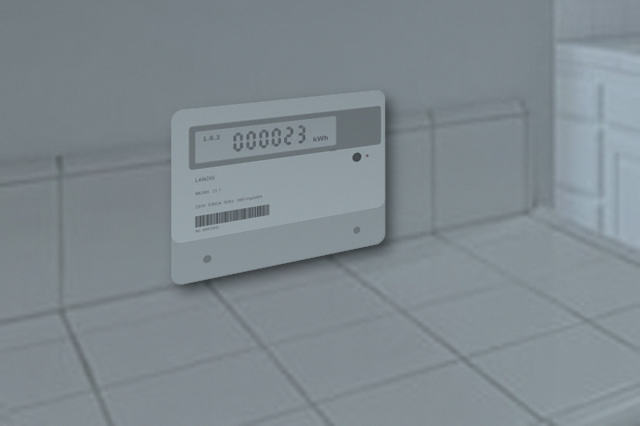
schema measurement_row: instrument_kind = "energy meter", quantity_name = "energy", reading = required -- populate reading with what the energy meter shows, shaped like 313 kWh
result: 23 kWh
